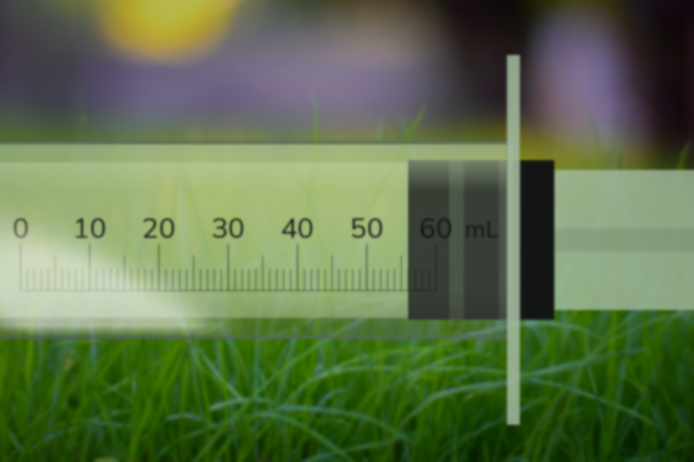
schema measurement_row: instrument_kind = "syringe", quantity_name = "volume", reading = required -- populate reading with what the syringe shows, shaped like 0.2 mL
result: 56 mL
